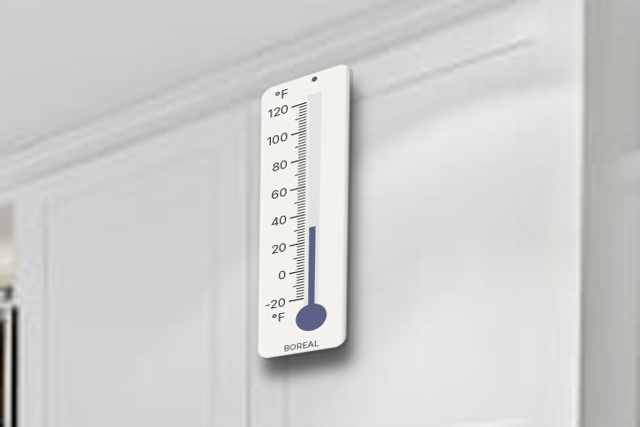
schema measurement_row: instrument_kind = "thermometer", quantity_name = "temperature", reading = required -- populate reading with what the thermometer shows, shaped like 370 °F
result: 30 °F
